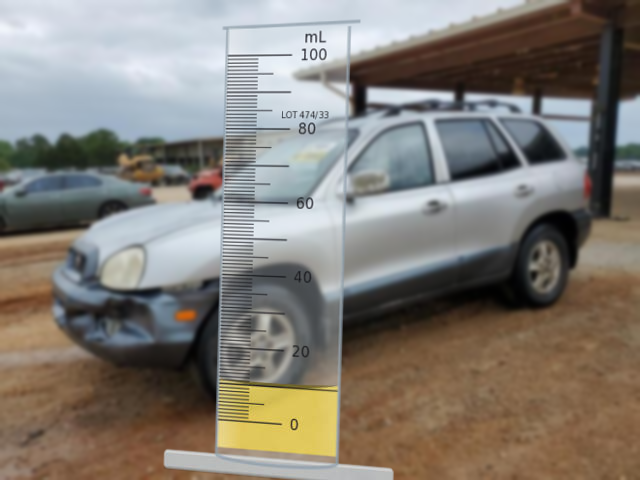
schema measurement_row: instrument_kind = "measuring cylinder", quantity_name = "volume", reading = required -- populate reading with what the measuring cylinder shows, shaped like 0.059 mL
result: 10 mL
